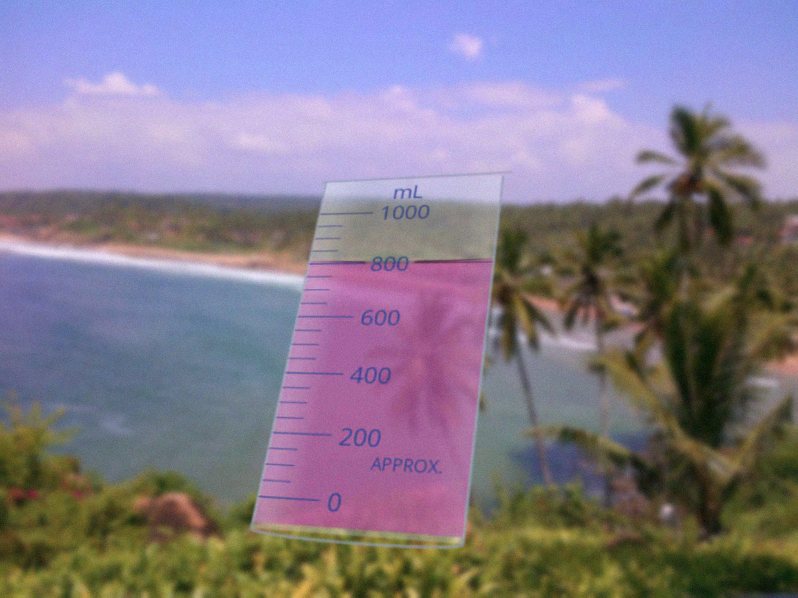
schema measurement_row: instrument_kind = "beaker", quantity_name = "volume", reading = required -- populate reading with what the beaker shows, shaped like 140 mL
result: 800 mL
